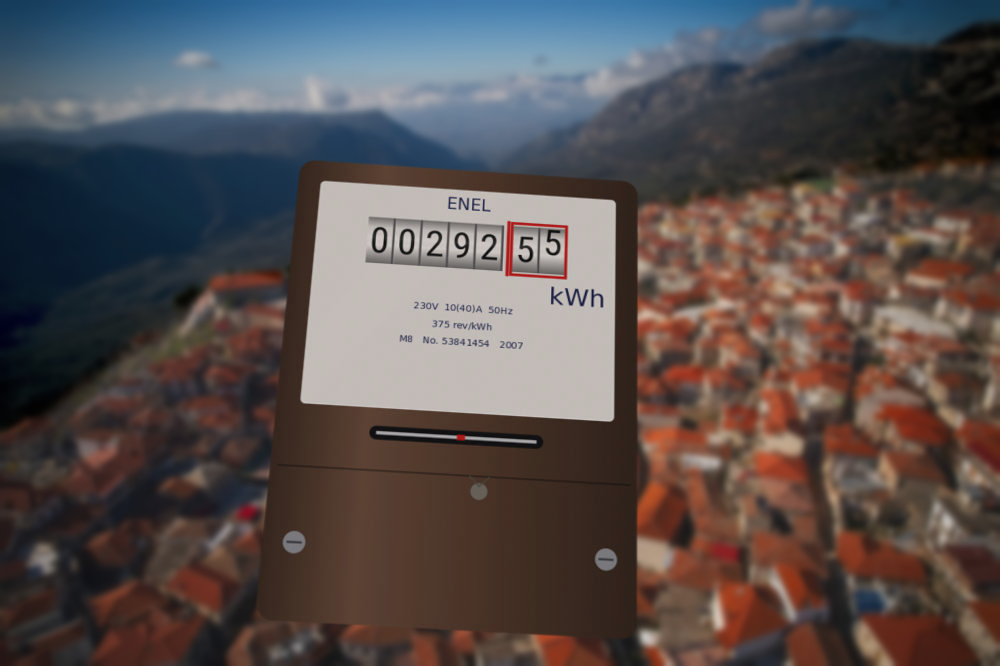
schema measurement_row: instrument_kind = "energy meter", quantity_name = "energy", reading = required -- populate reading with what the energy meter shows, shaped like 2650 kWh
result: 292.55 kWh
